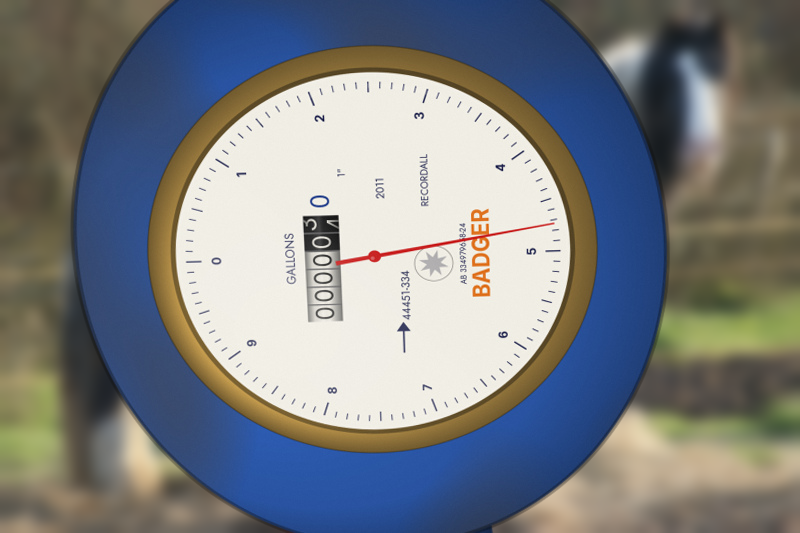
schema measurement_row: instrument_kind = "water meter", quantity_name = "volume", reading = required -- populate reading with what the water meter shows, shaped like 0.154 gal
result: 34.7 gal
